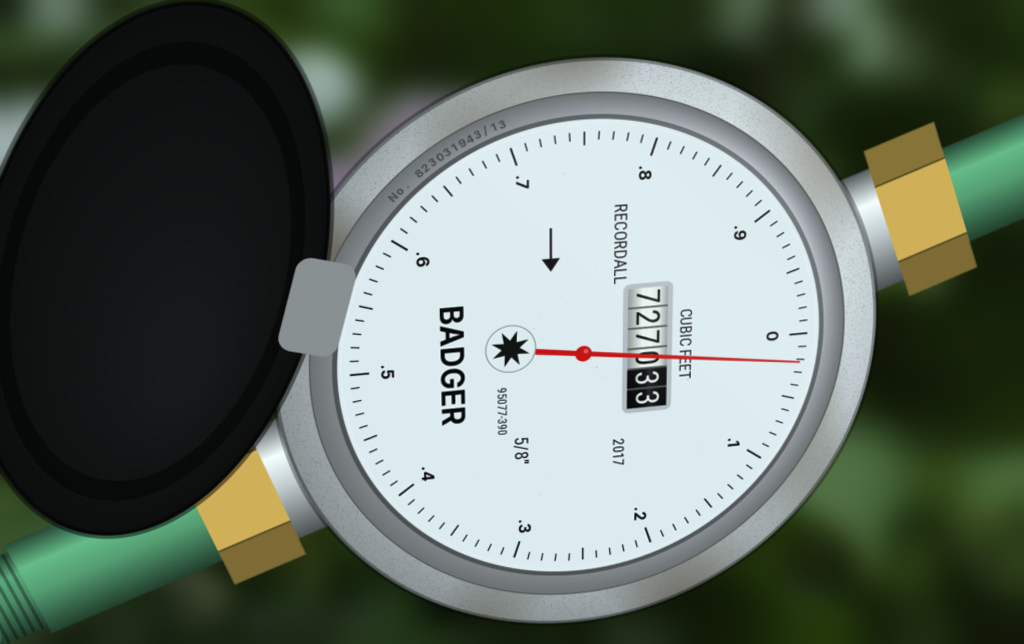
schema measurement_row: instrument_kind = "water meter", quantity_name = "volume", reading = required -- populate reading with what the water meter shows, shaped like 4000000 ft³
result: 727033.02 ft³
